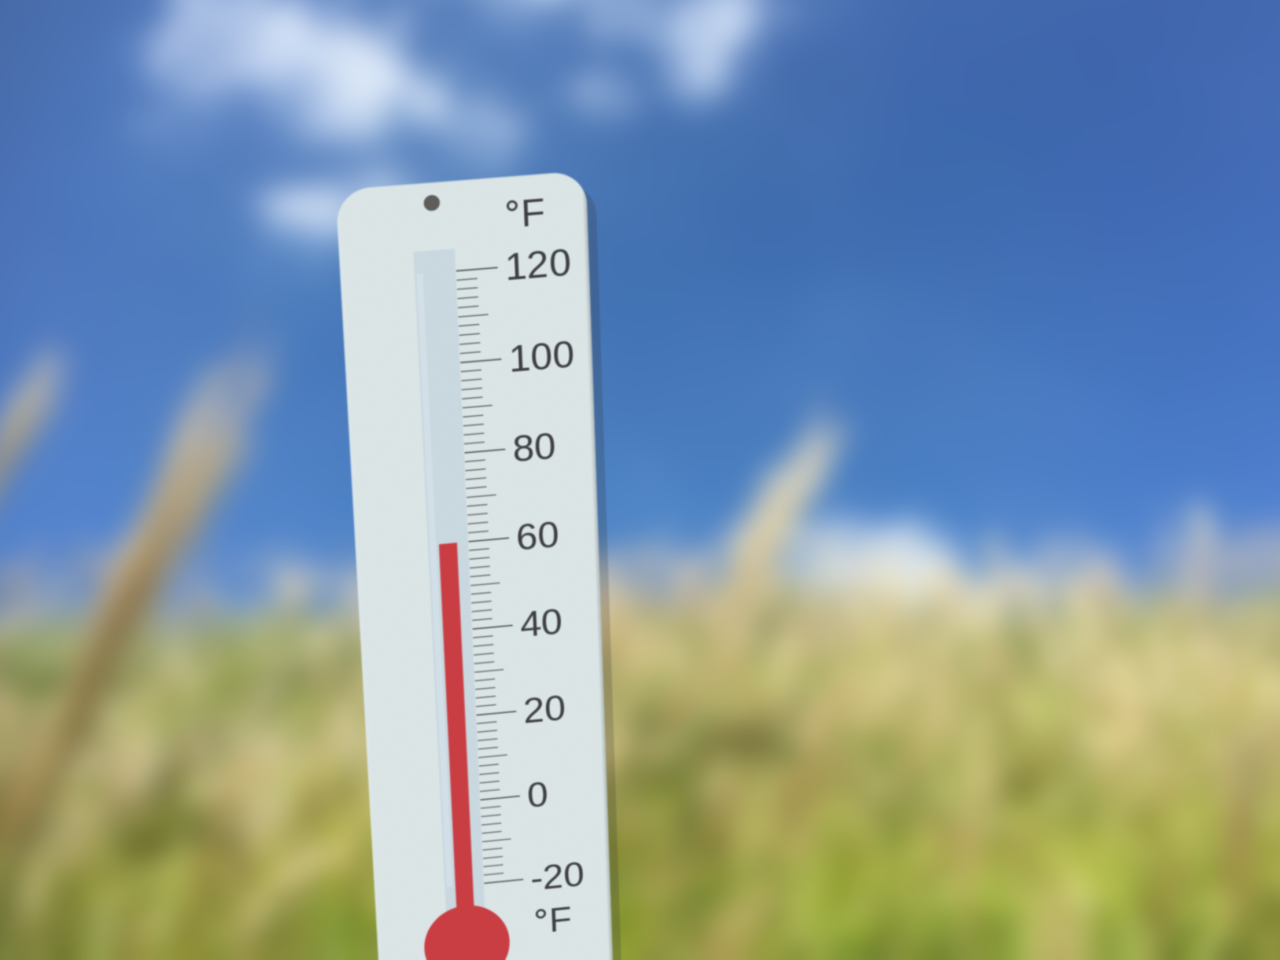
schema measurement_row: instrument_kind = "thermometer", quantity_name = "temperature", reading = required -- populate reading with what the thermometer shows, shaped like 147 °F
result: 60 °F
